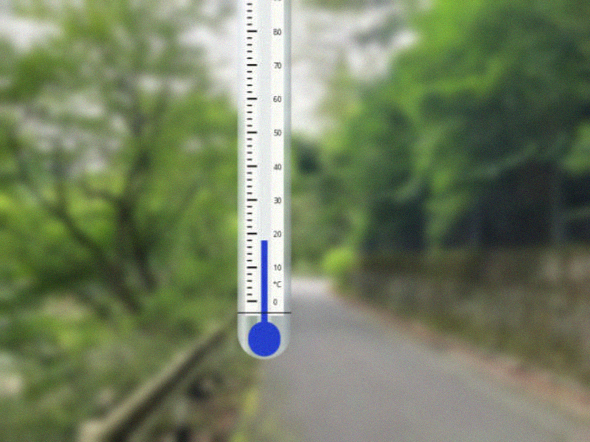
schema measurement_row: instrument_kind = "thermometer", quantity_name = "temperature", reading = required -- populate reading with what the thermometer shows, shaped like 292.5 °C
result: 18 °C
